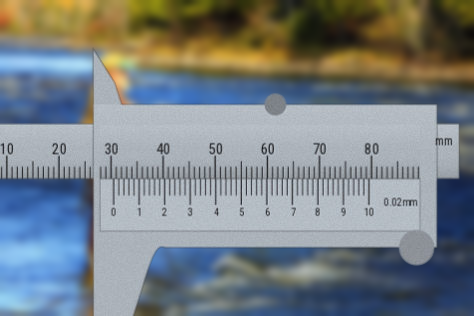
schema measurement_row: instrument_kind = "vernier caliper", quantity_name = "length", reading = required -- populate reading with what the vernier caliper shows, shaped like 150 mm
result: 30.5 mm
